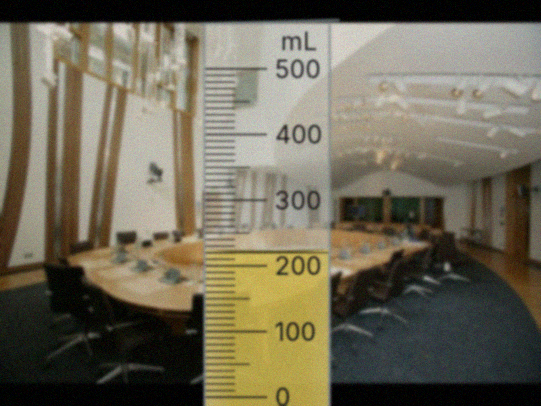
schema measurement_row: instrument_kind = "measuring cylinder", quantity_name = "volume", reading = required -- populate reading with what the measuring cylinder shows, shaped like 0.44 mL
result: 220 mL
